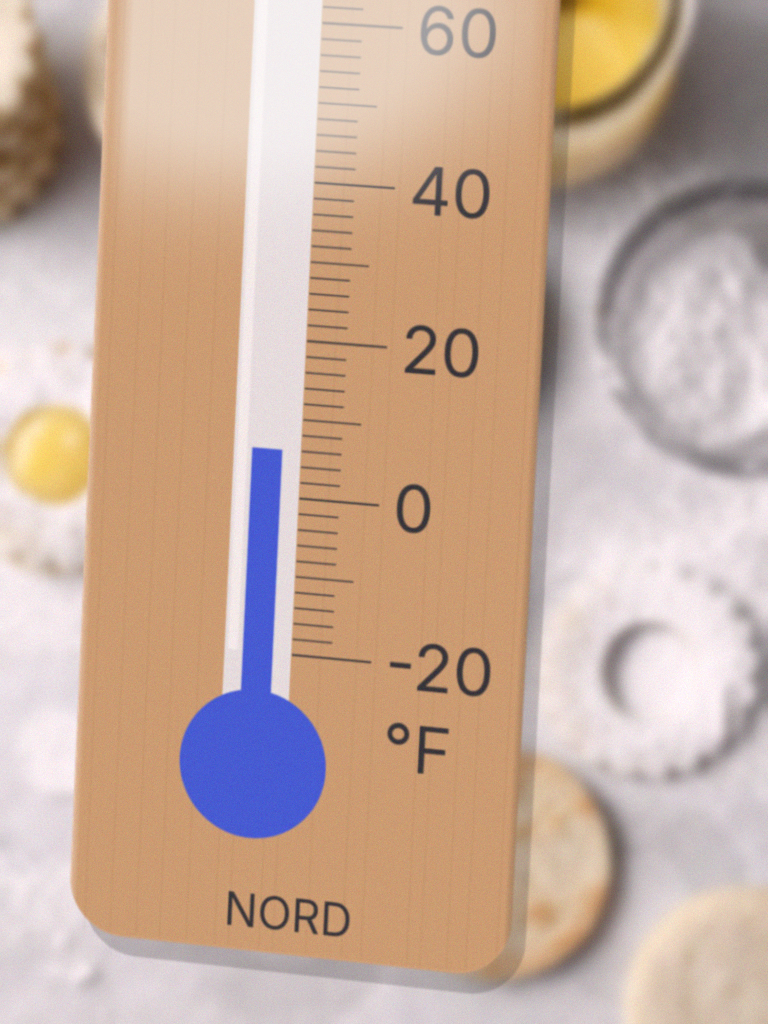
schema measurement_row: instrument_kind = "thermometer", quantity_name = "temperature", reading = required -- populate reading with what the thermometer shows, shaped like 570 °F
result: 6 °F
